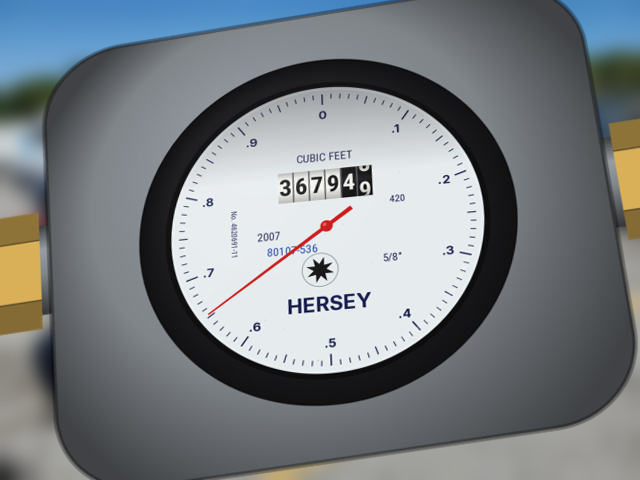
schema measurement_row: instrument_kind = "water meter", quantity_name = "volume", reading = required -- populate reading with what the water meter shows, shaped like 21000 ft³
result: 367948.65 ft³
